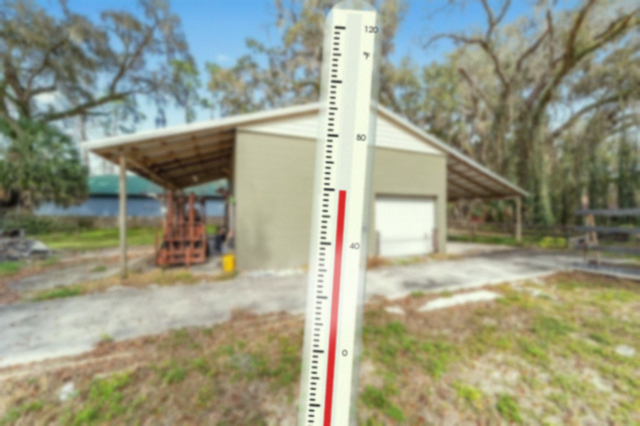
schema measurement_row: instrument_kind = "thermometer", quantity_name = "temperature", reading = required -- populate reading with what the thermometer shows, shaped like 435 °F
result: 60 °F
